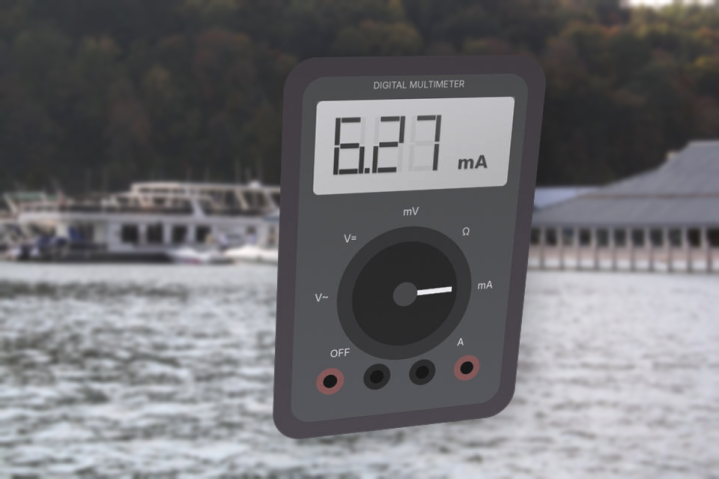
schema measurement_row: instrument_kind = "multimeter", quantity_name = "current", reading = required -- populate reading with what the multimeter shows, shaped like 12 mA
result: 6.27 mA
